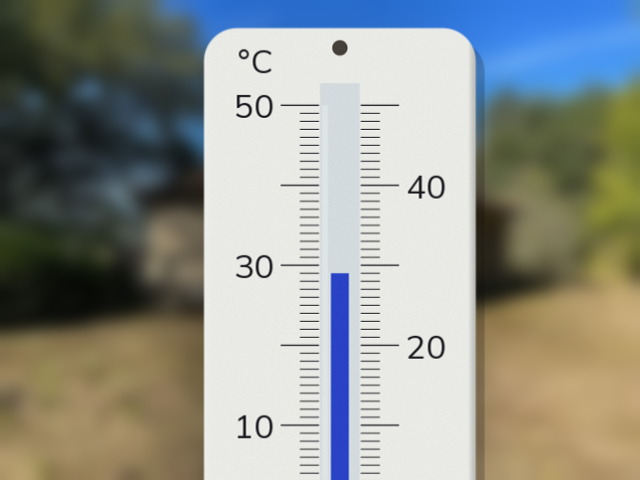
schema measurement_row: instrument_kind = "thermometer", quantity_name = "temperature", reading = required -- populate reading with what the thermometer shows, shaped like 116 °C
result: 29 °C
